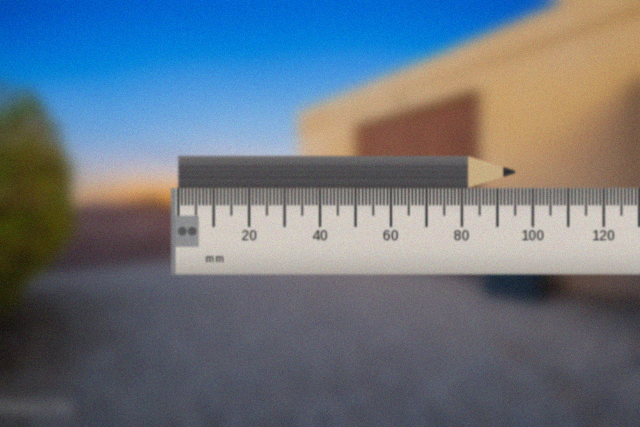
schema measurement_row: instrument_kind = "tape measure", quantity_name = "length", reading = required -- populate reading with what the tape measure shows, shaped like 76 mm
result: 95 mm
